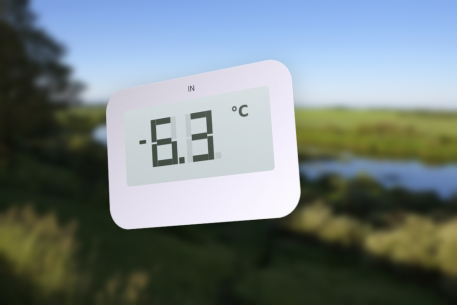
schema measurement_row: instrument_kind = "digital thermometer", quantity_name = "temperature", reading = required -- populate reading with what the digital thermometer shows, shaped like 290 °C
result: -6.3 °C
